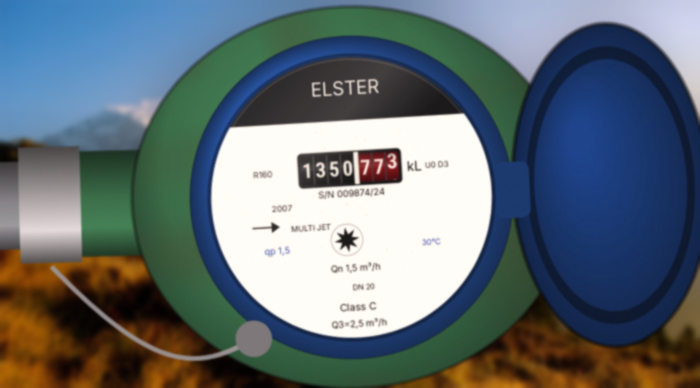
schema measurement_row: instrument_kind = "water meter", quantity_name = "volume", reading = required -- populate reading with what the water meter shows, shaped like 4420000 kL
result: 1350.773 kL
